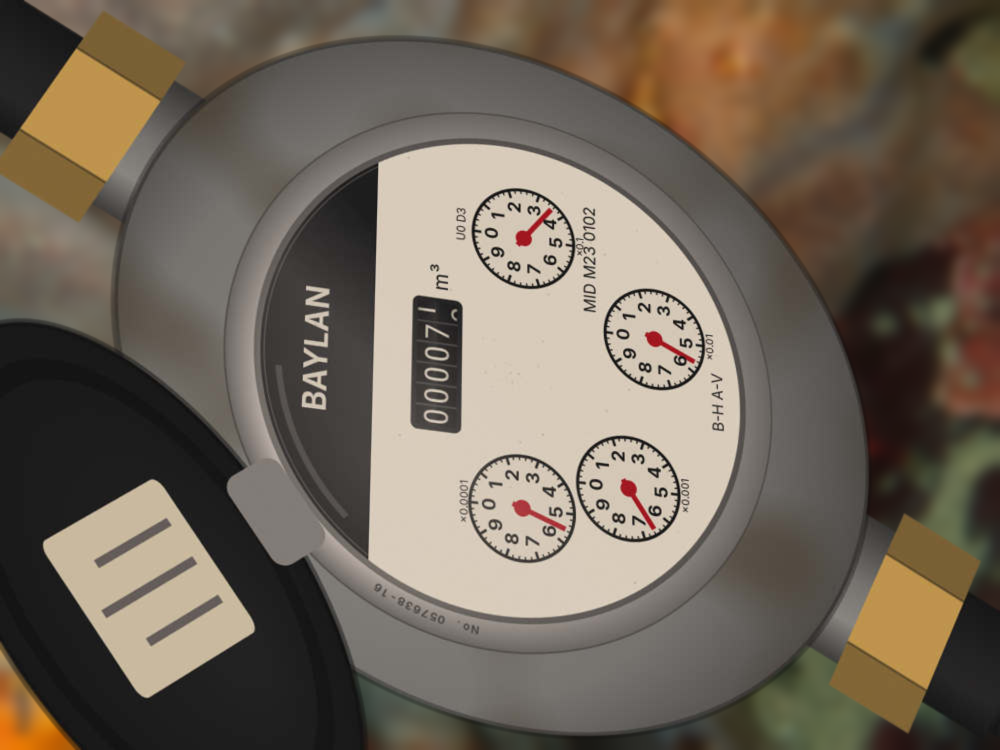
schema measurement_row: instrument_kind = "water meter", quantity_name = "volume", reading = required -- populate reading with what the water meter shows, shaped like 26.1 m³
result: 71.3565 m³
